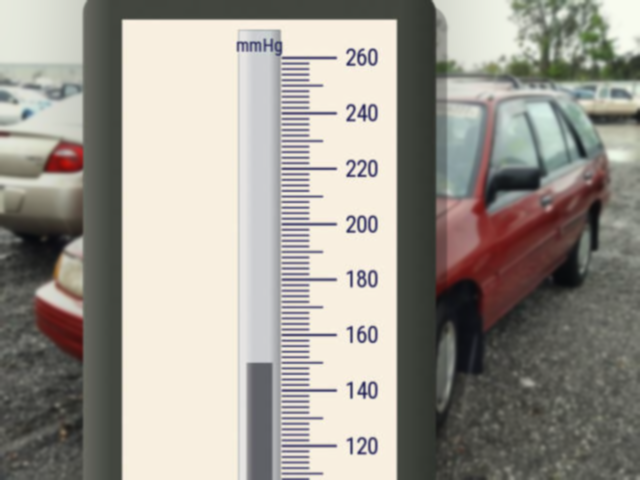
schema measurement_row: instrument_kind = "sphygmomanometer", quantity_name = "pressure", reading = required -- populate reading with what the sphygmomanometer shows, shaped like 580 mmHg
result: 150 mmHg
